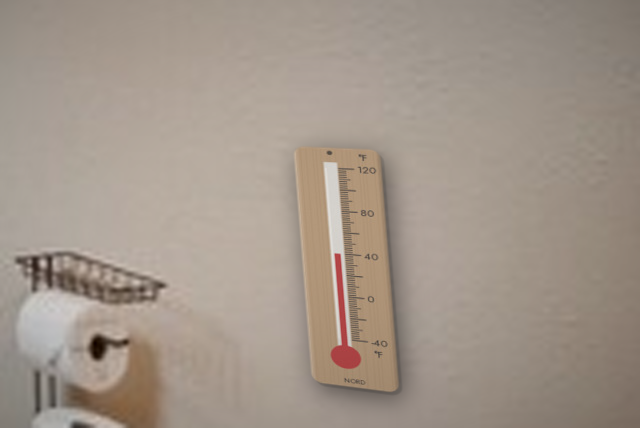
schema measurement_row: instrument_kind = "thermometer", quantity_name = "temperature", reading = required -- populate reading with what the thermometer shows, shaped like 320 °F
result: 40 °F
